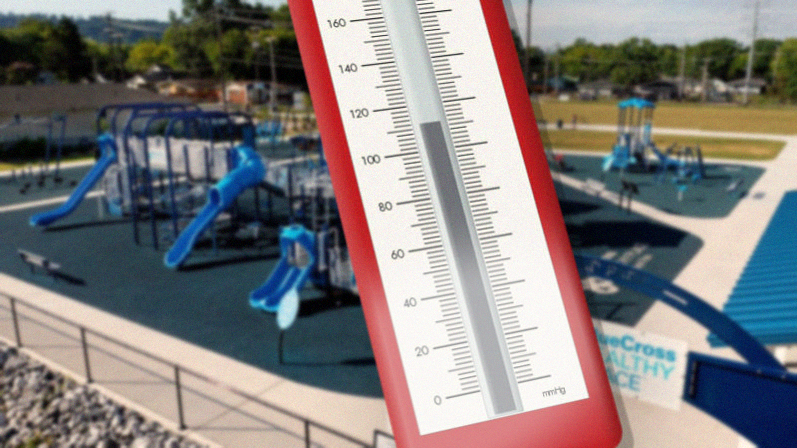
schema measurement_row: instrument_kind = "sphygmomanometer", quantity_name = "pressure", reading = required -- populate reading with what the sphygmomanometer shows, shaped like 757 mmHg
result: 112 mmHg
